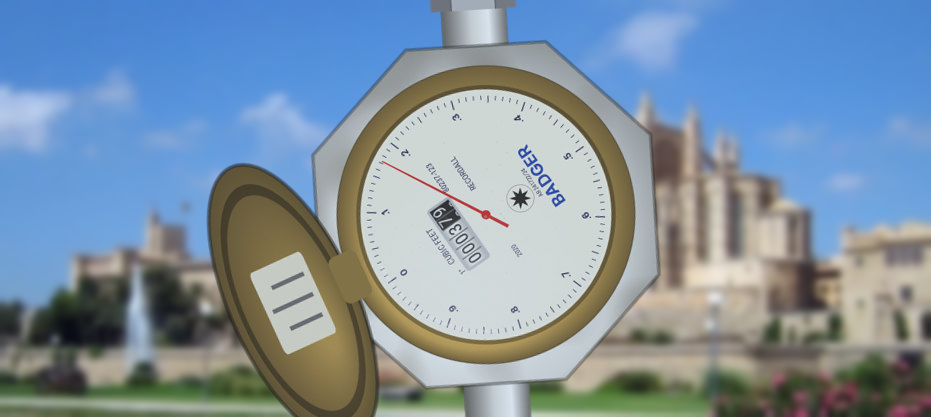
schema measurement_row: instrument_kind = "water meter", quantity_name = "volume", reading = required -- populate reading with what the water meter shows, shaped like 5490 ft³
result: 379.17 ft³
